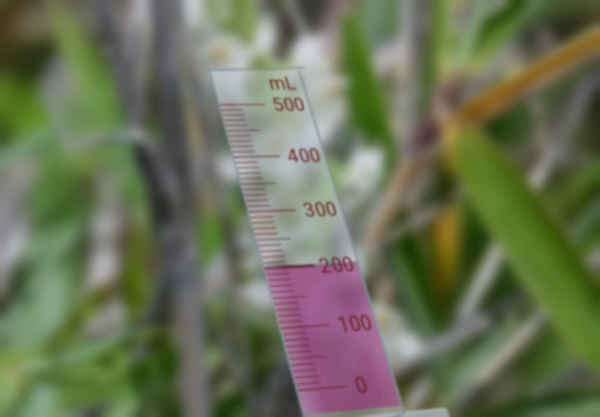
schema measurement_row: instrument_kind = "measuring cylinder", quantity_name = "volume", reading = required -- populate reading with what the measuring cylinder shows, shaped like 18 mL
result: 200 mL
